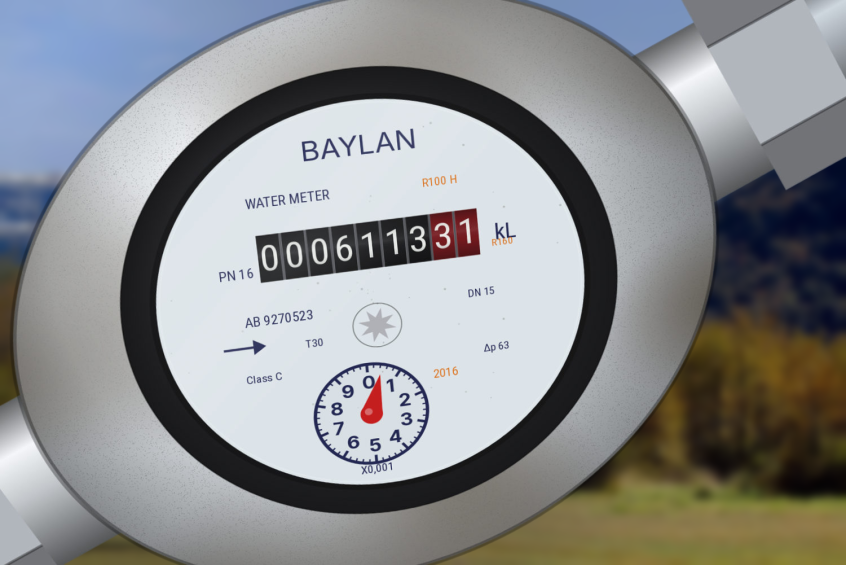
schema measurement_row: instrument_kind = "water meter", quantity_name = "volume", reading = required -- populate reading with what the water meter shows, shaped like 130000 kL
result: 6113.310 kL
